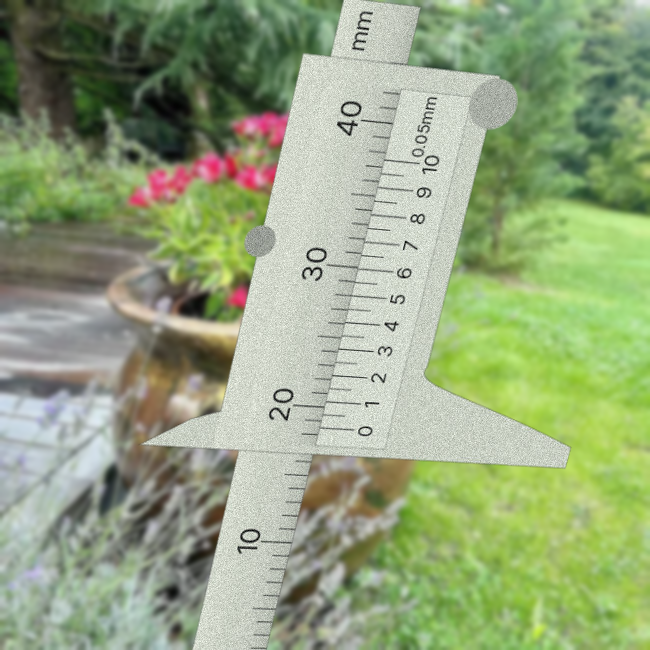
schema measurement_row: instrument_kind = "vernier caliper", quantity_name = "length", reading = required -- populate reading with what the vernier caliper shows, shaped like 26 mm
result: 18.5 mm
